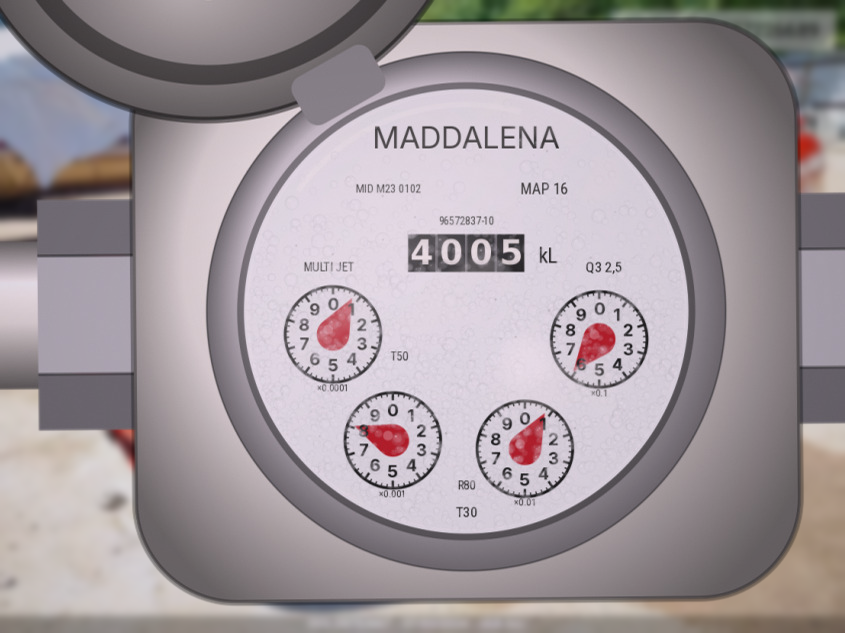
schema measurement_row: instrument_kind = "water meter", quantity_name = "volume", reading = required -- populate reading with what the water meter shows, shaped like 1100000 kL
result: 4005.6080 kL
